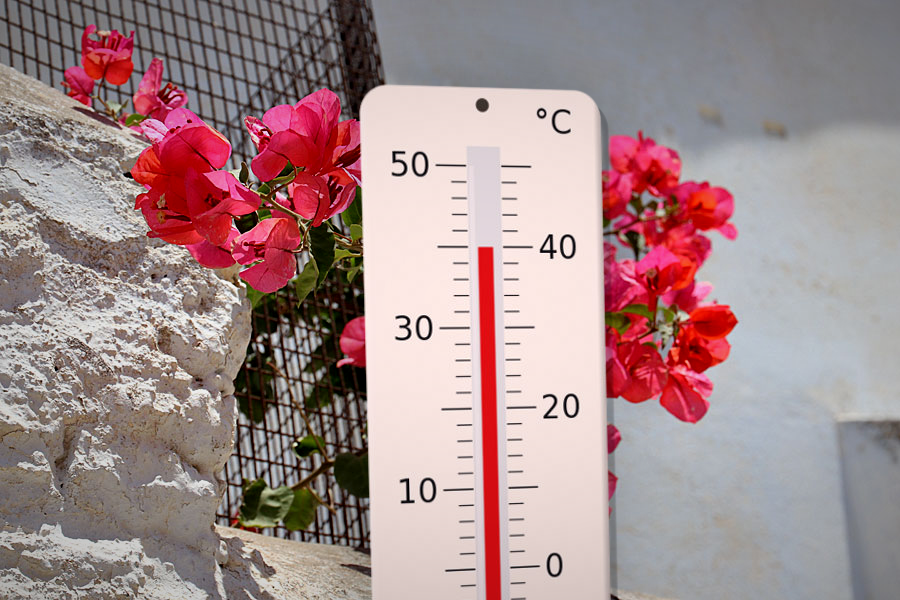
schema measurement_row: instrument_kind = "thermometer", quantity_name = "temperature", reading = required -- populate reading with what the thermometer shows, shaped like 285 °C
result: 40 °C
